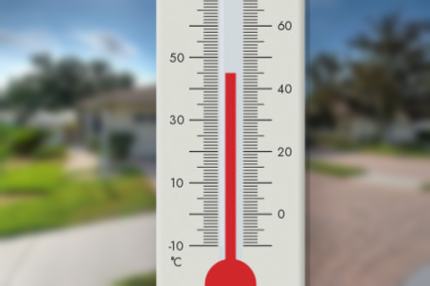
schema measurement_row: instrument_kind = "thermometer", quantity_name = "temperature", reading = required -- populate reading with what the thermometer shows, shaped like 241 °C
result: 45 °C
